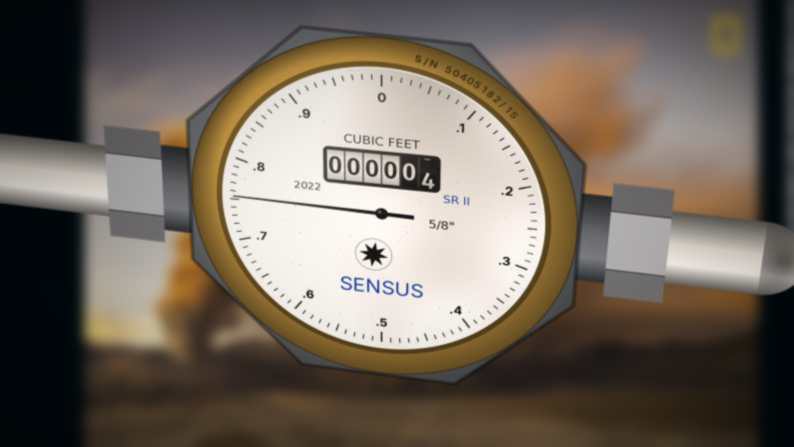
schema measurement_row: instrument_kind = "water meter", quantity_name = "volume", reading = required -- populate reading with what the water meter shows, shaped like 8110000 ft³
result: 3.75 ft³
